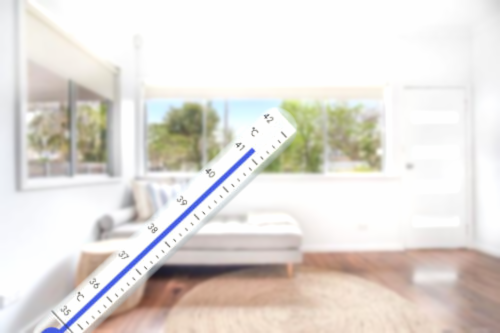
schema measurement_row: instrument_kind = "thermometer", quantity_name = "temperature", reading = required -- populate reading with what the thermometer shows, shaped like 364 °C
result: 41.2 °C
